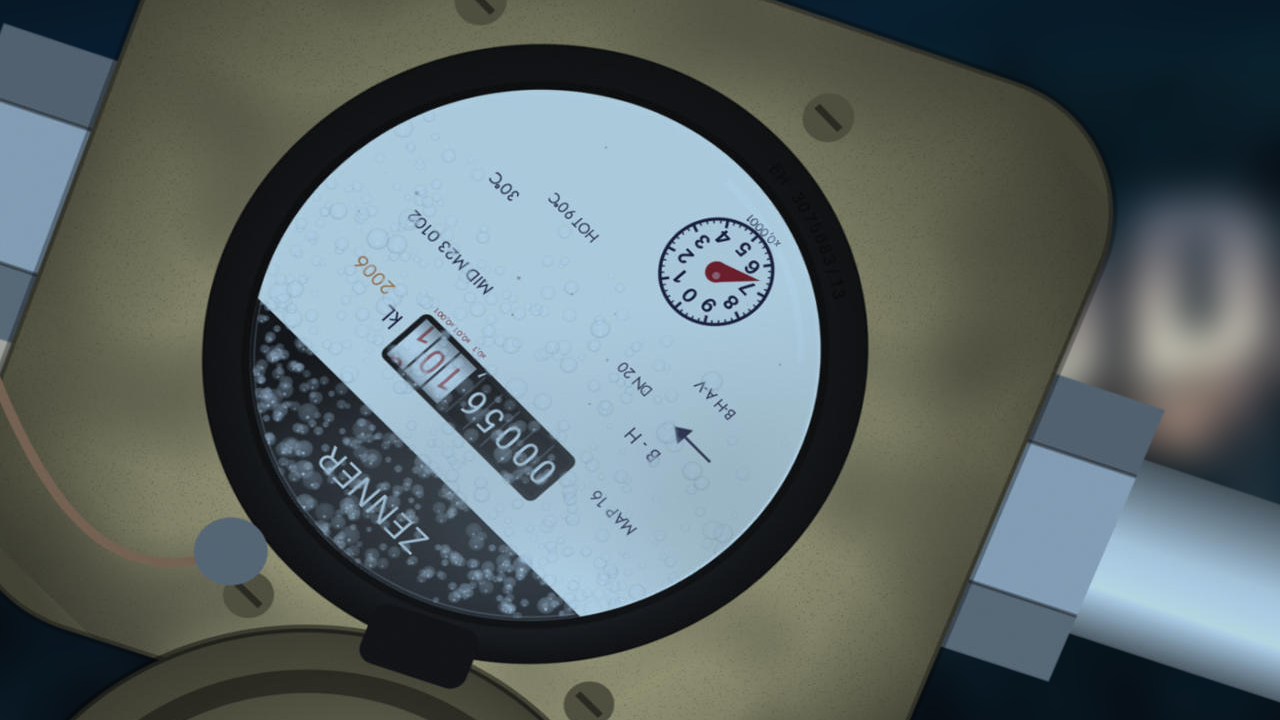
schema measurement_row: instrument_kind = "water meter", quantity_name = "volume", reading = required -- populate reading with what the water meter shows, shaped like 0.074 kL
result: 56.1006 kL
